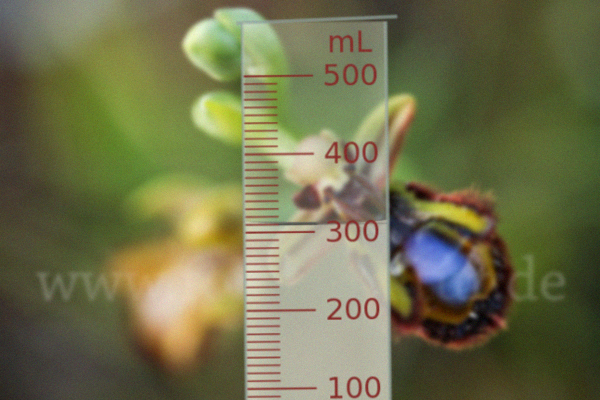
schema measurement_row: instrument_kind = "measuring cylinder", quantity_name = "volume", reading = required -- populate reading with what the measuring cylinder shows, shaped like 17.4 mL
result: 310 mL
